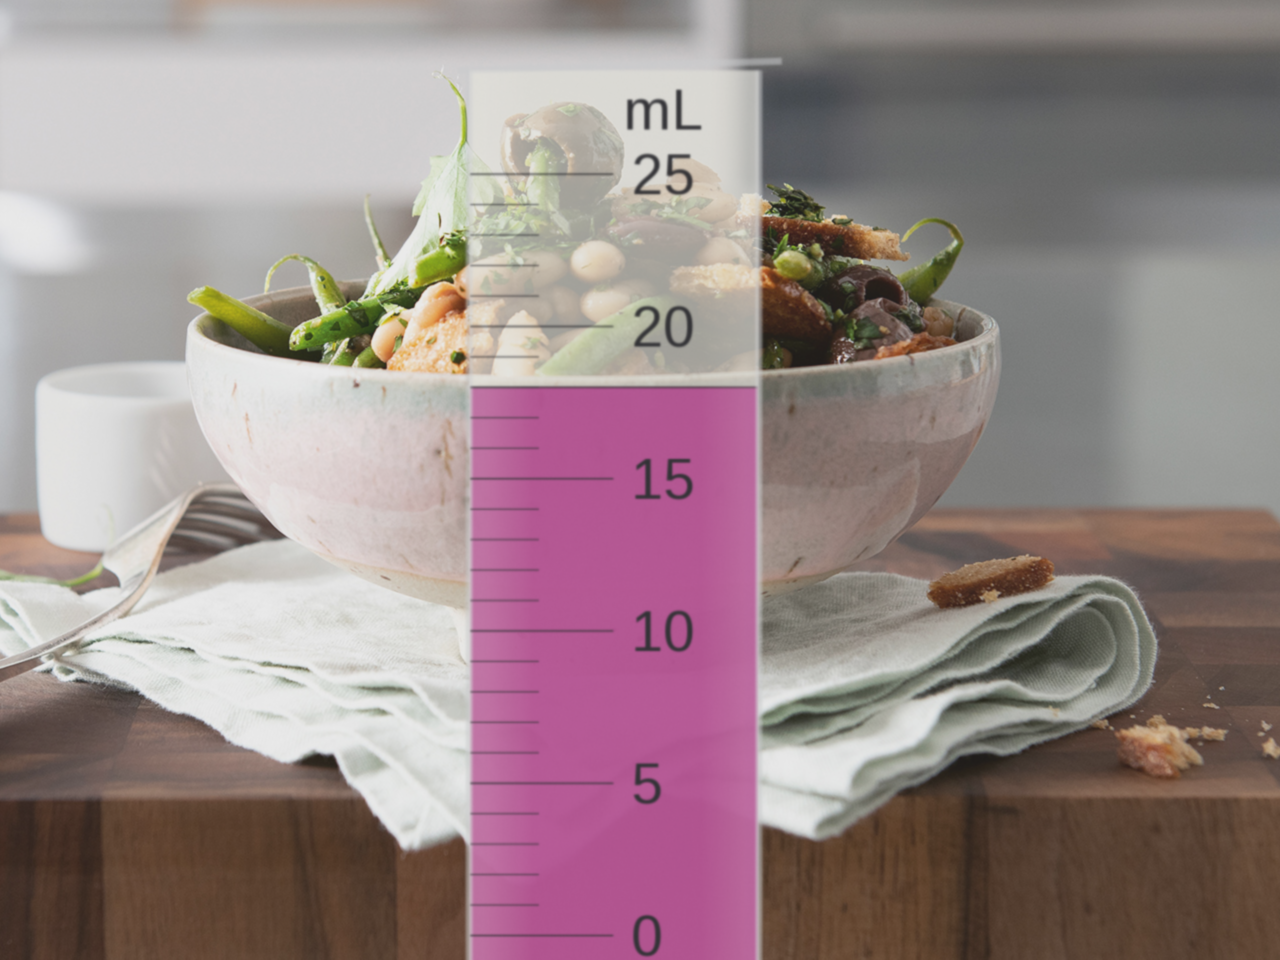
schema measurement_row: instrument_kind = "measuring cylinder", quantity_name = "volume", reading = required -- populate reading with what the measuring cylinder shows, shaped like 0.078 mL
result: 18 mL
